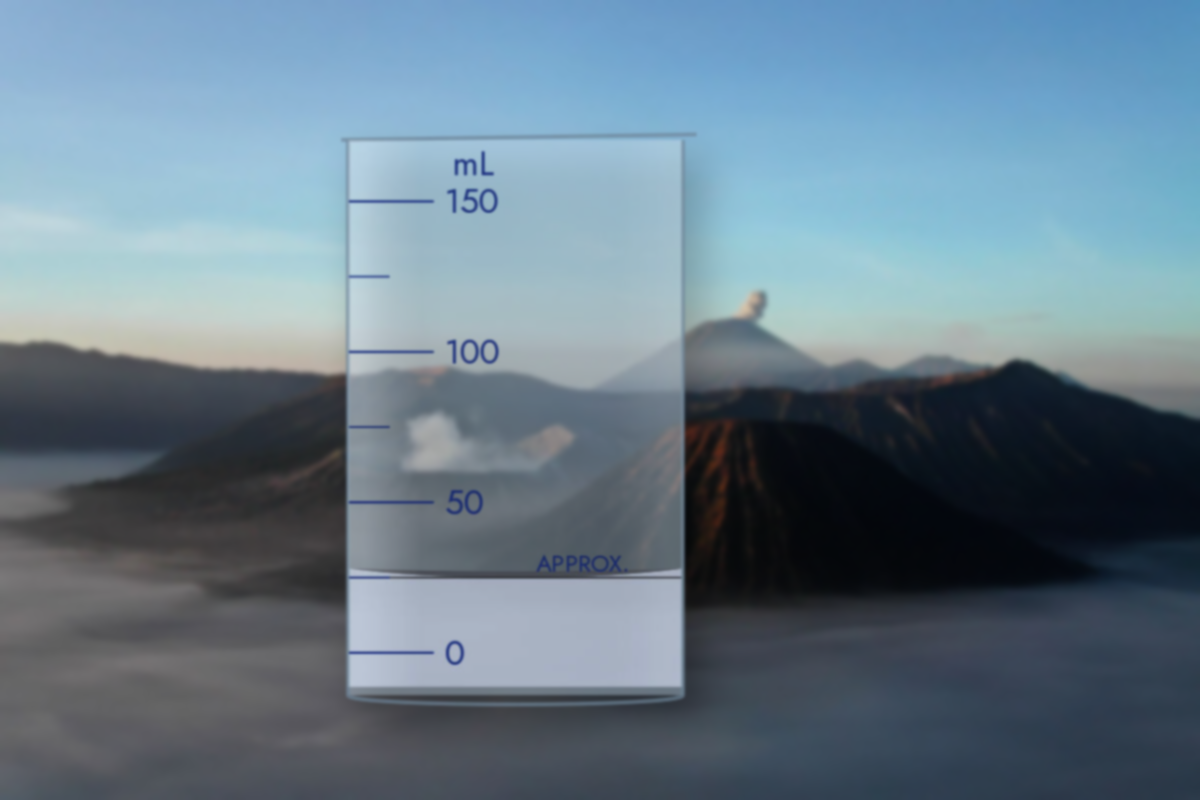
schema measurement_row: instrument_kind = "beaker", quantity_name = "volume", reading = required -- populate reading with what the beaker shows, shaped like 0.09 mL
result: 25 mL
